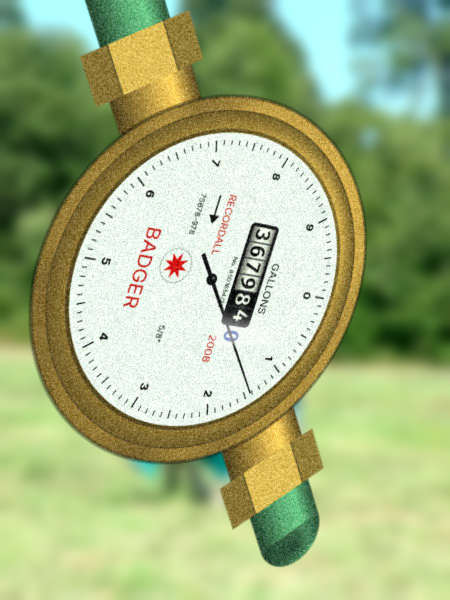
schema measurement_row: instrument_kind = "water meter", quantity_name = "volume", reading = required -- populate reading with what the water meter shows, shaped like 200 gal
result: 3679841.4 gal
